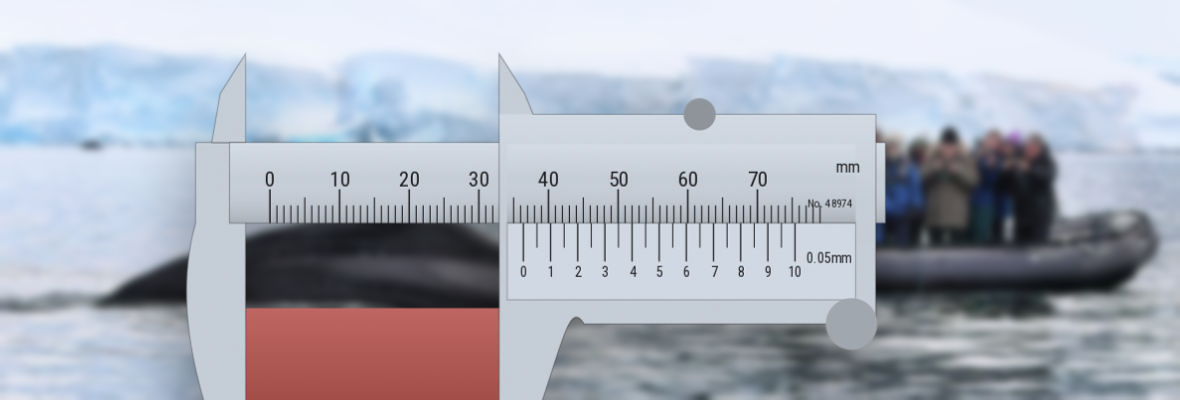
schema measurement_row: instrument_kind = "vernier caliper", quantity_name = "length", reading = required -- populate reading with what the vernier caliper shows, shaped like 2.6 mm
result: 36.4 mm
